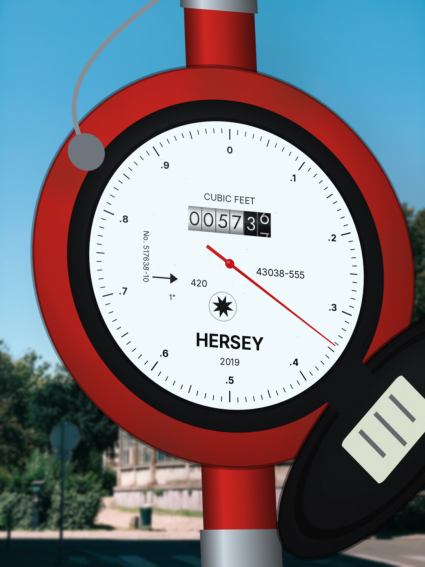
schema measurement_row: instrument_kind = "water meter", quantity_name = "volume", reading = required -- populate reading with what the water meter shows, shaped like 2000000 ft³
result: 5736.34 ft³
